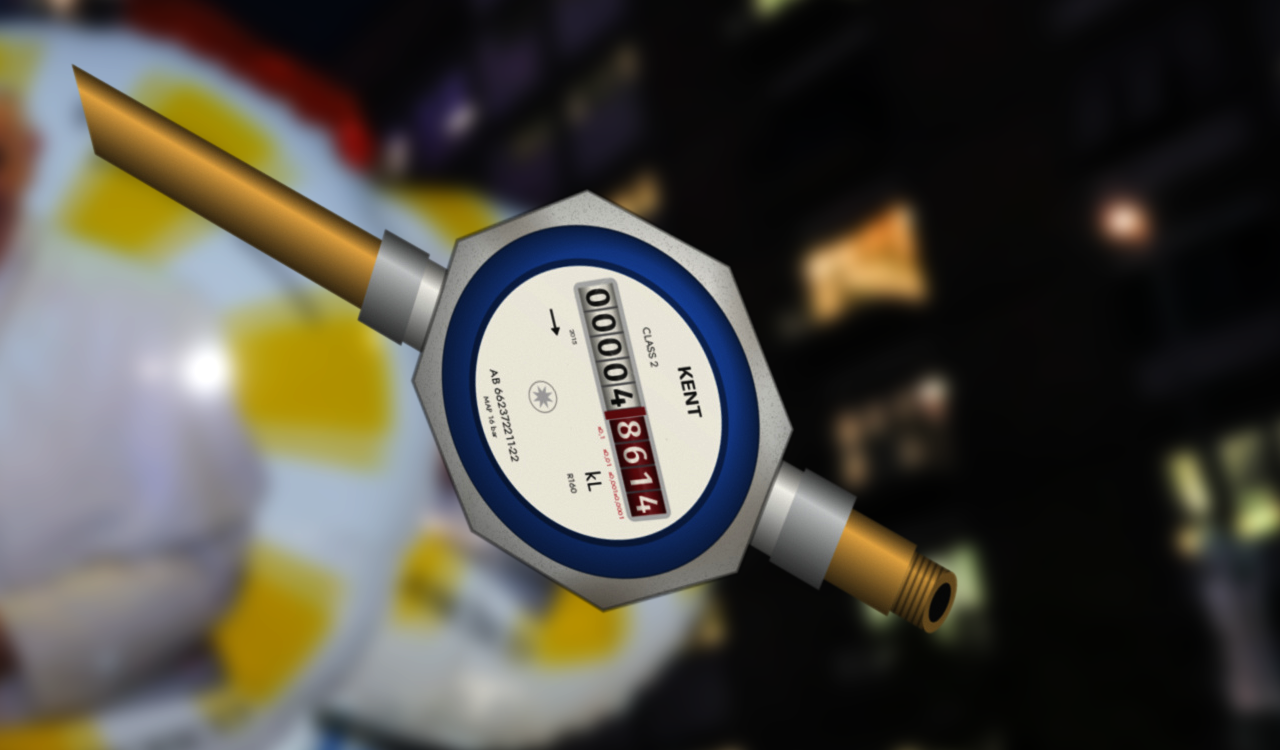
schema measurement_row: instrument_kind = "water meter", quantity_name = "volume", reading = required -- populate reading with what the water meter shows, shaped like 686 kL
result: 4.8614 kL
